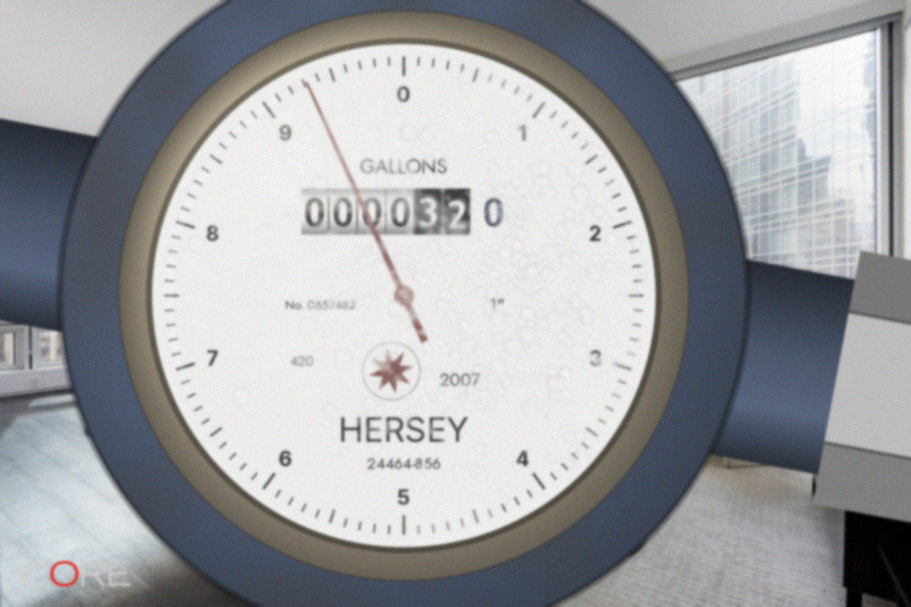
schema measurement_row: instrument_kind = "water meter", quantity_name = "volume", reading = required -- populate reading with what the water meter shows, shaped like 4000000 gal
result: 319.3 gal
